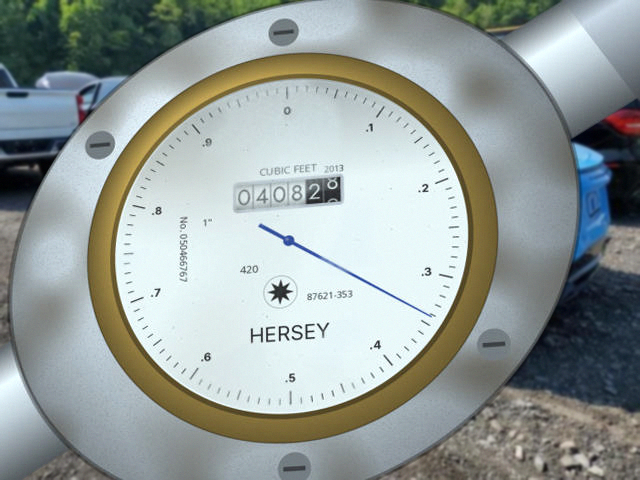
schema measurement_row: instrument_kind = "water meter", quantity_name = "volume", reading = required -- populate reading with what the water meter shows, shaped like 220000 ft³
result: 40828.34 ft³
